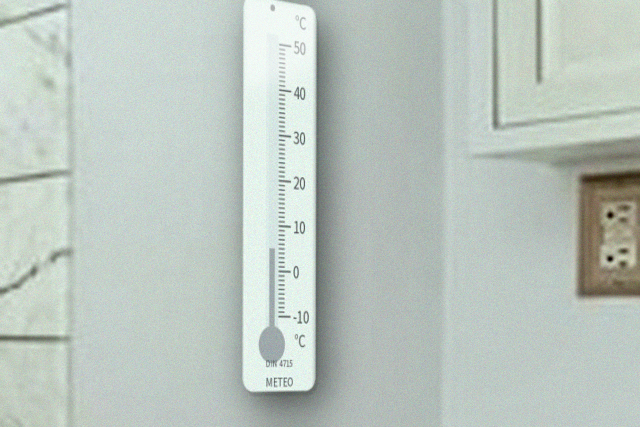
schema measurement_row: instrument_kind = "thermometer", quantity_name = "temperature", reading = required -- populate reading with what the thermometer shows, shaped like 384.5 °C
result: 5 °C
